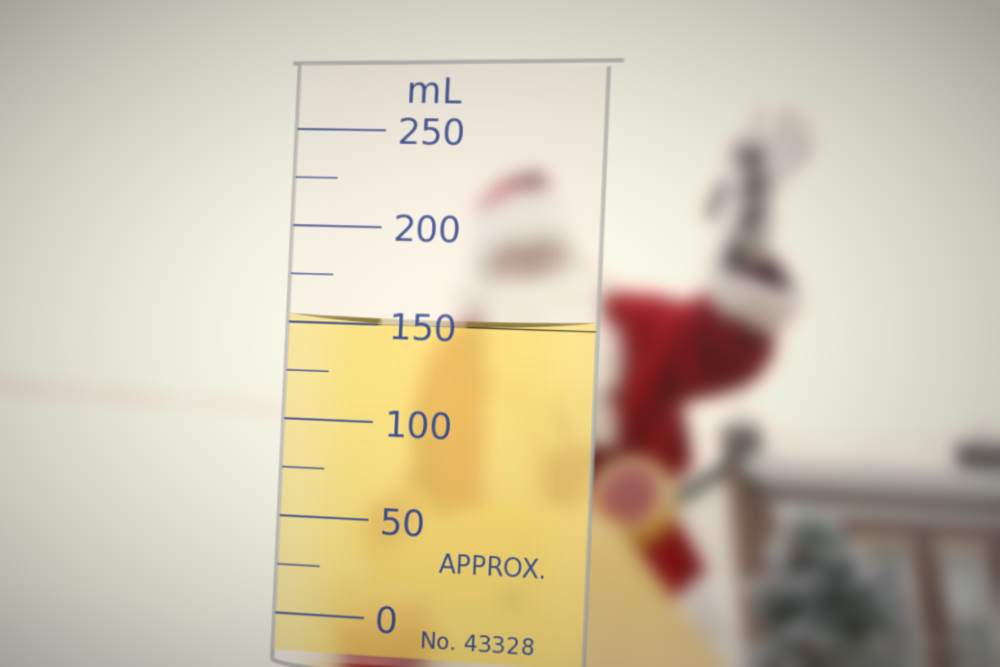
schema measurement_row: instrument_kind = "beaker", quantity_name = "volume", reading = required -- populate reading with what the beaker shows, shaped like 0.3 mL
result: 150 mL
